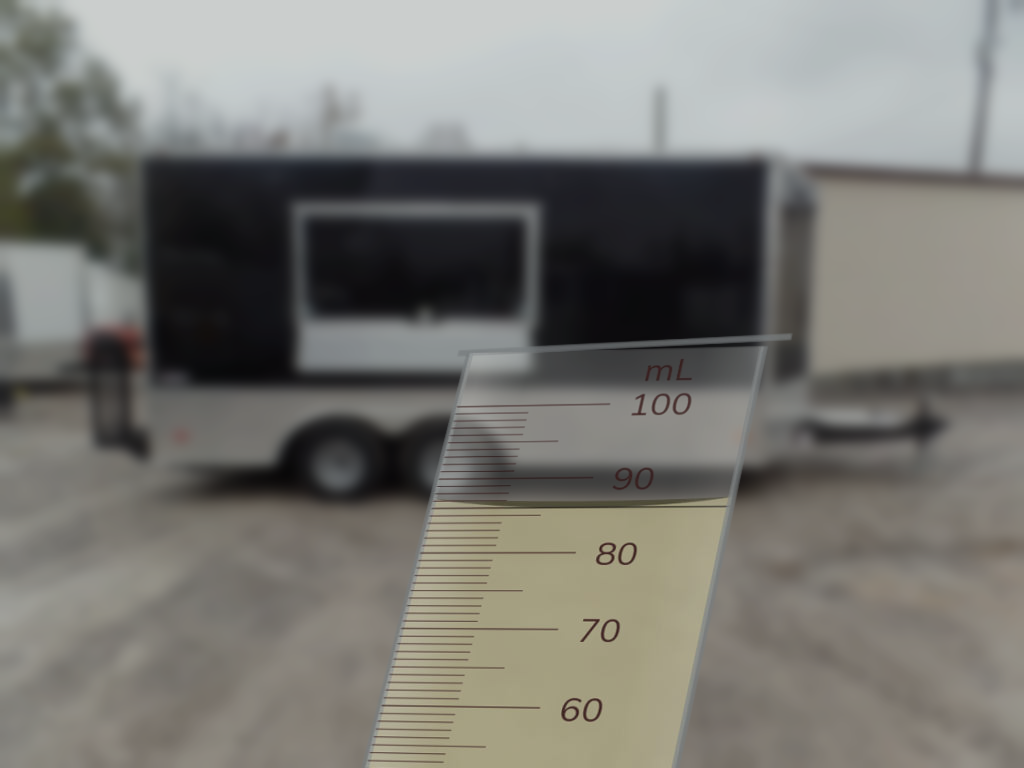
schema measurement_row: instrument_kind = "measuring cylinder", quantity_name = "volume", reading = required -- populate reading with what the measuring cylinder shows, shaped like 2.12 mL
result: 86 mL
